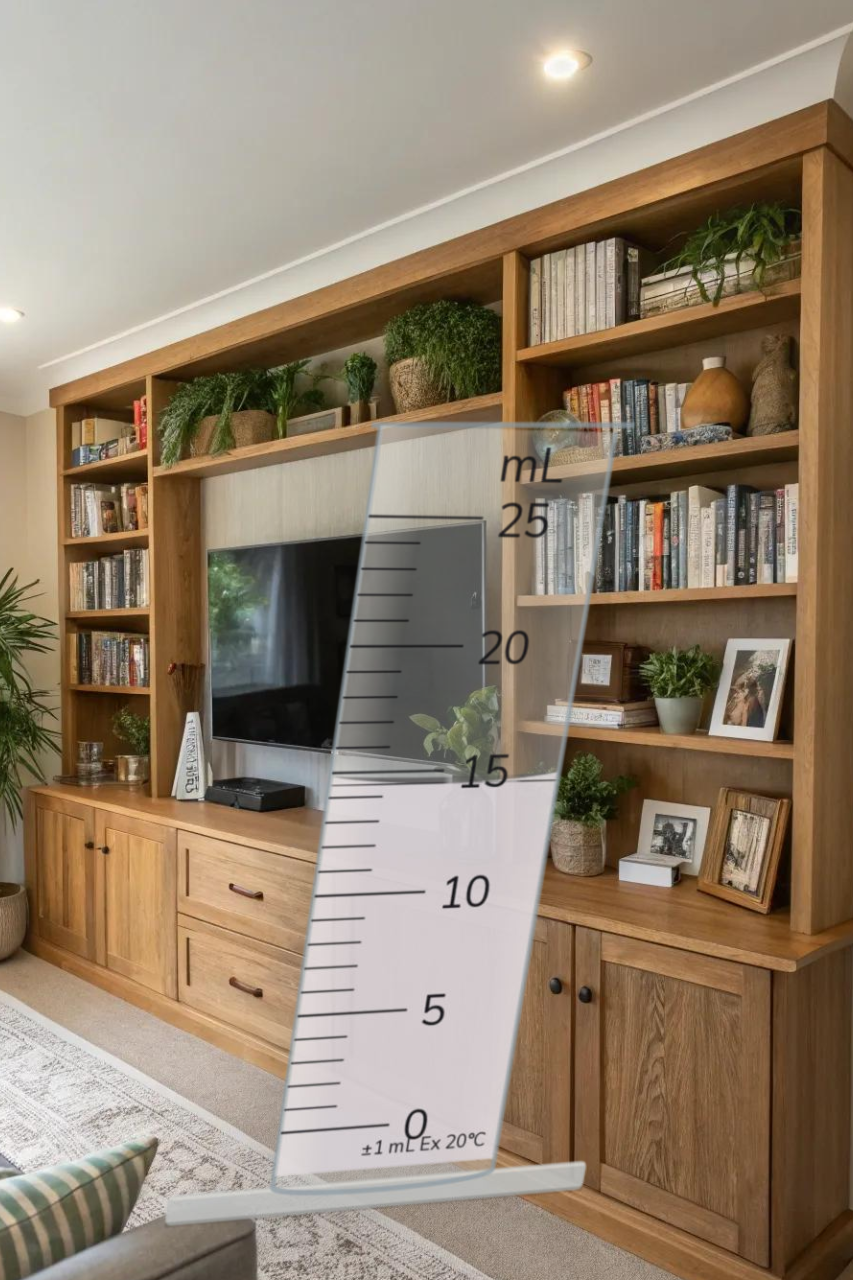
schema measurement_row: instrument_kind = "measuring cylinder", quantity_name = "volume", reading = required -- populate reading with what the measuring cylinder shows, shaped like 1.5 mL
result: 14.5 mL
